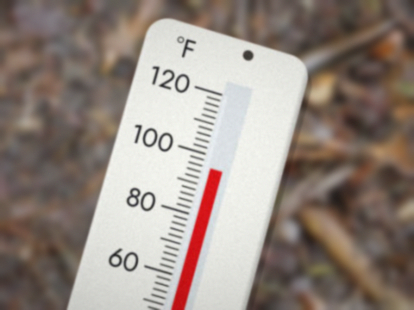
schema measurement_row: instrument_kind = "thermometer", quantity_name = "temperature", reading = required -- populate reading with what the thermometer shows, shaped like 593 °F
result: 96 °F
